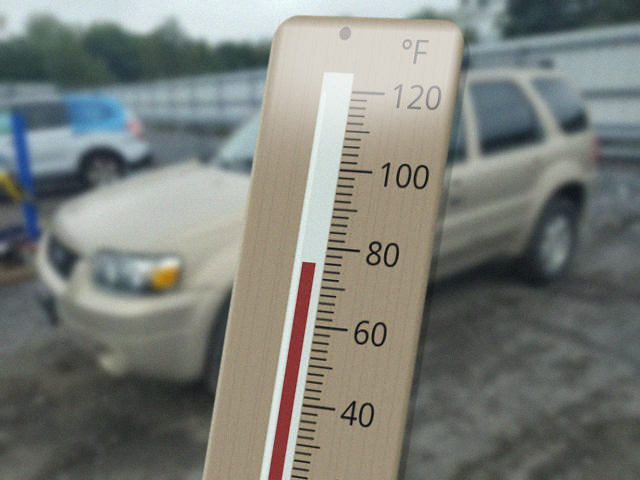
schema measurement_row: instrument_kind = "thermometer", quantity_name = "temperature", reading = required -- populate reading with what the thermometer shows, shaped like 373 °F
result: 76 °F
